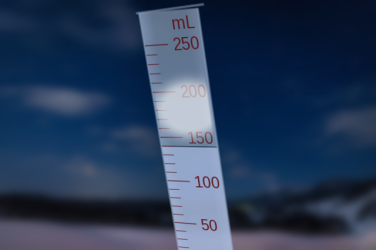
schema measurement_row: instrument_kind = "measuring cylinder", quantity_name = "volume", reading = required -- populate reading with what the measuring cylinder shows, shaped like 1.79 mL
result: 140 mL
